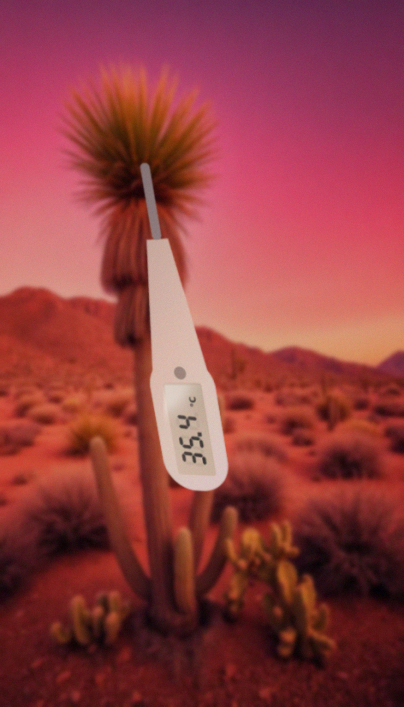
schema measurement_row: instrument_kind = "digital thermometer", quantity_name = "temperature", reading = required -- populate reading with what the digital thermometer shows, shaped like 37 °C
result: 35.4 °C
